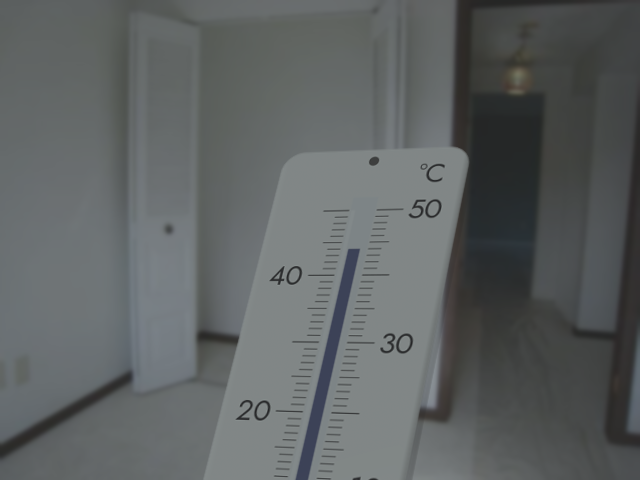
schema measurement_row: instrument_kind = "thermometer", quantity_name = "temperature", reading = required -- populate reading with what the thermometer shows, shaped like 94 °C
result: 44 °C
